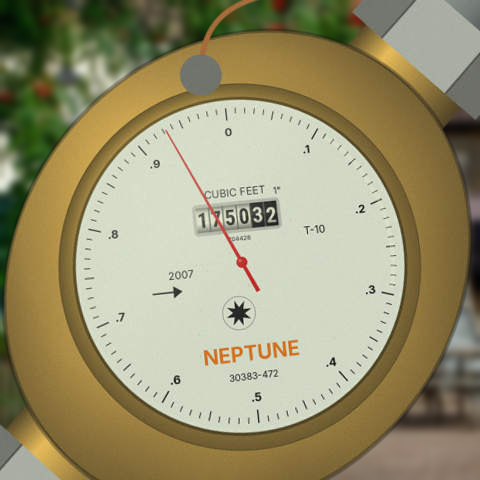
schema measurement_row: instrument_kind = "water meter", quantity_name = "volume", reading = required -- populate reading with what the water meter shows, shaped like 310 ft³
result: 175031.93 ft³
